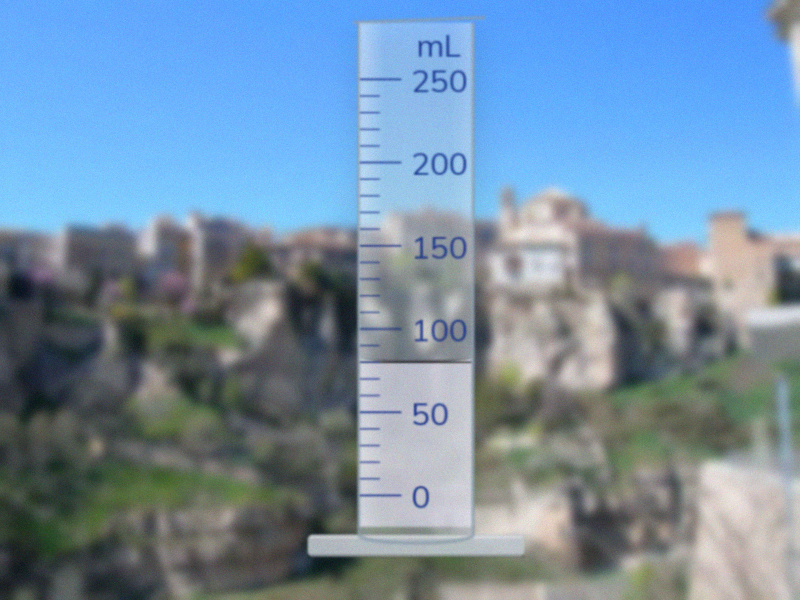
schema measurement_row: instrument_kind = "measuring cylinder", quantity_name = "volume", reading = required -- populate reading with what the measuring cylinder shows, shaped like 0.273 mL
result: 80 mL
